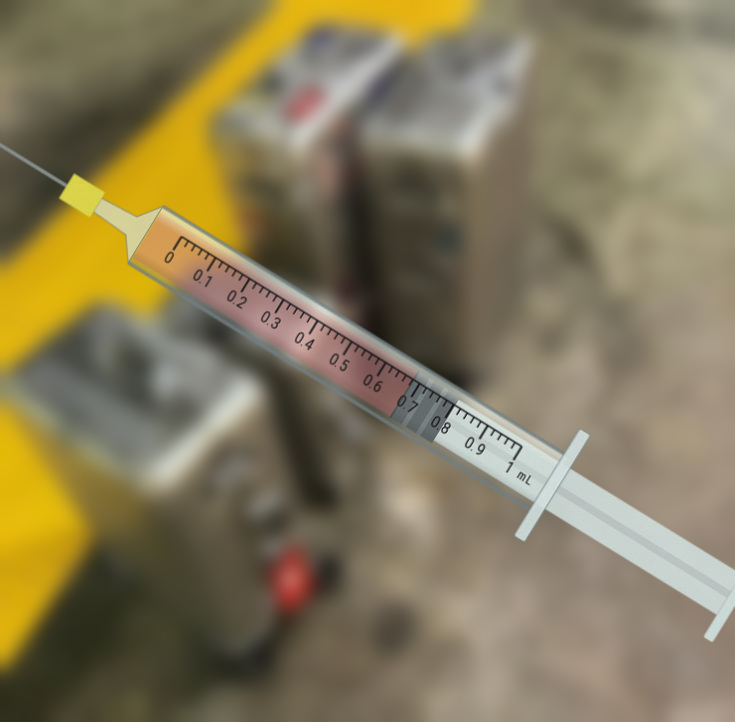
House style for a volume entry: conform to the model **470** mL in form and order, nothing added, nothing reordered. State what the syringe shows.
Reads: **0.68** mL
